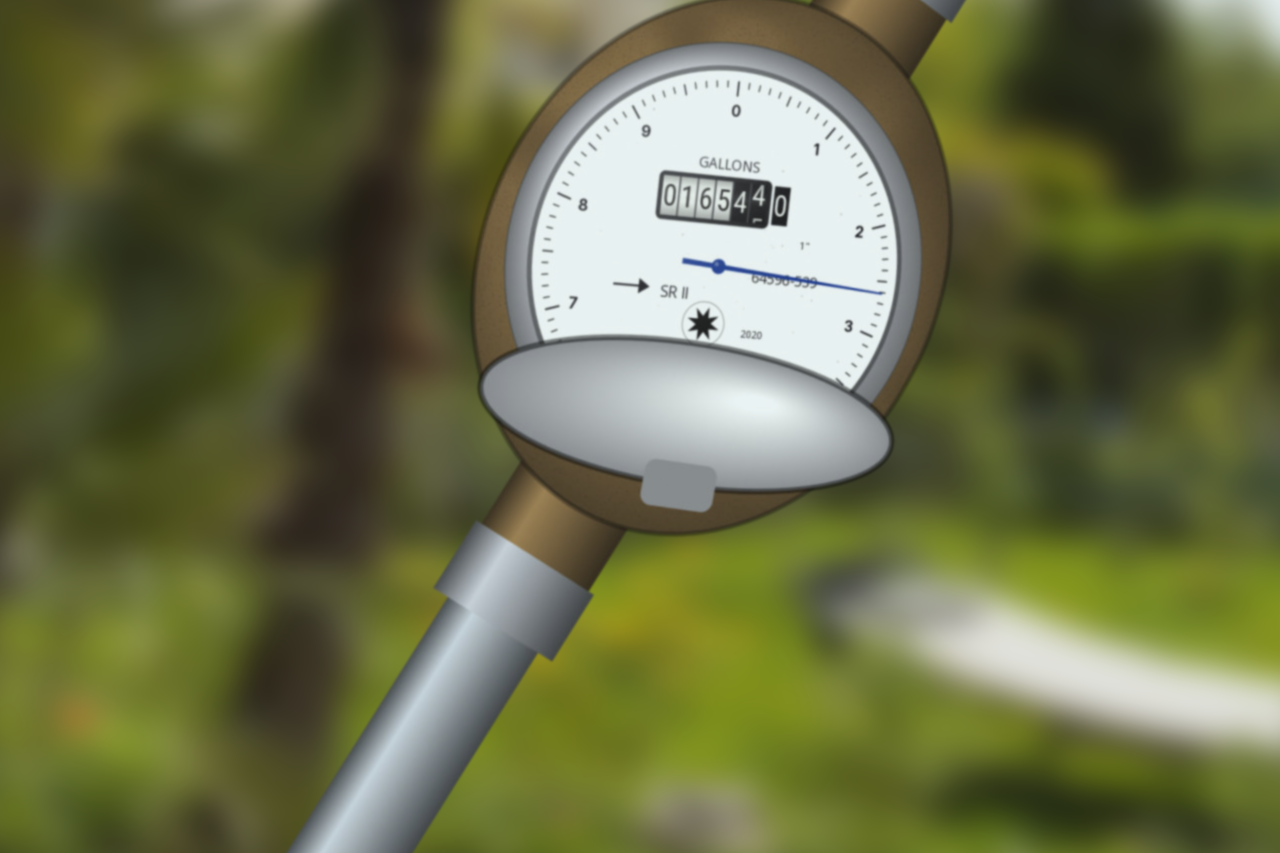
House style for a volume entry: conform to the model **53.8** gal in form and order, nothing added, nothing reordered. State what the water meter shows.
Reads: **165442.6** gal
